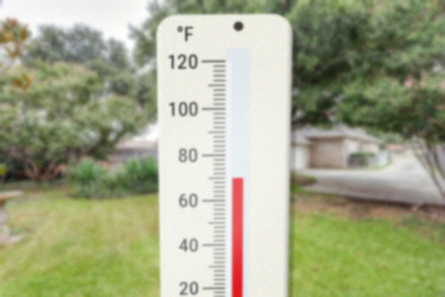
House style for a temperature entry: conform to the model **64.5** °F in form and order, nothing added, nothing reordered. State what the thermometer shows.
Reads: **70** °F
